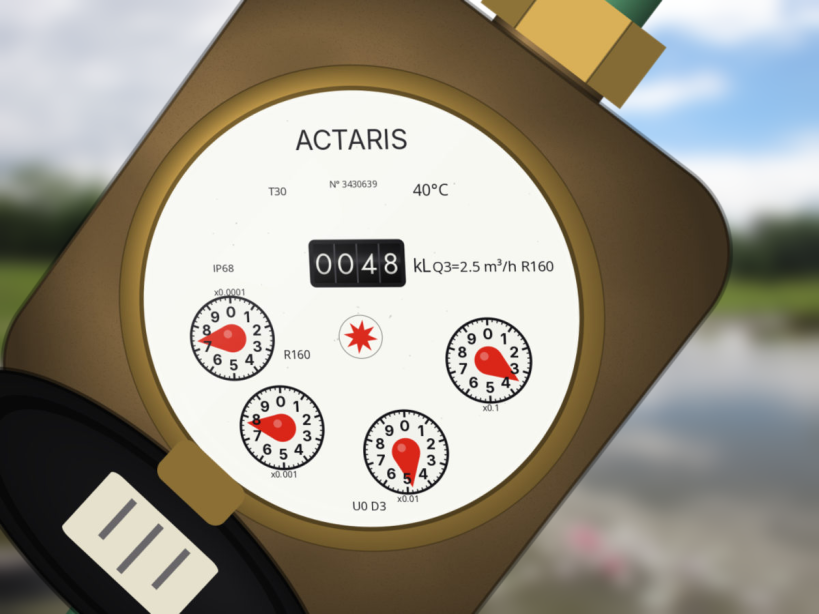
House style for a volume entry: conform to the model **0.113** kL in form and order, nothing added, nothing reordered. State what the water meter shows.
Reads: **48.3477** kL
